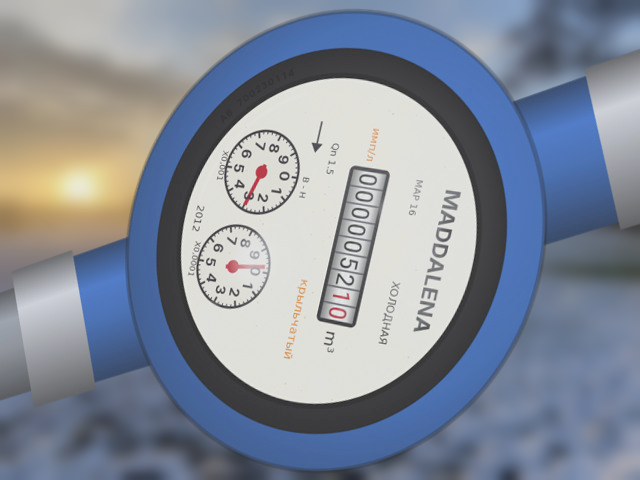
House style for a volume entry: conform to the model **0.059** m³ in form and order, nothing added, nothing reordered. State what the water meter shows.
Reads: **52.1029** m³
